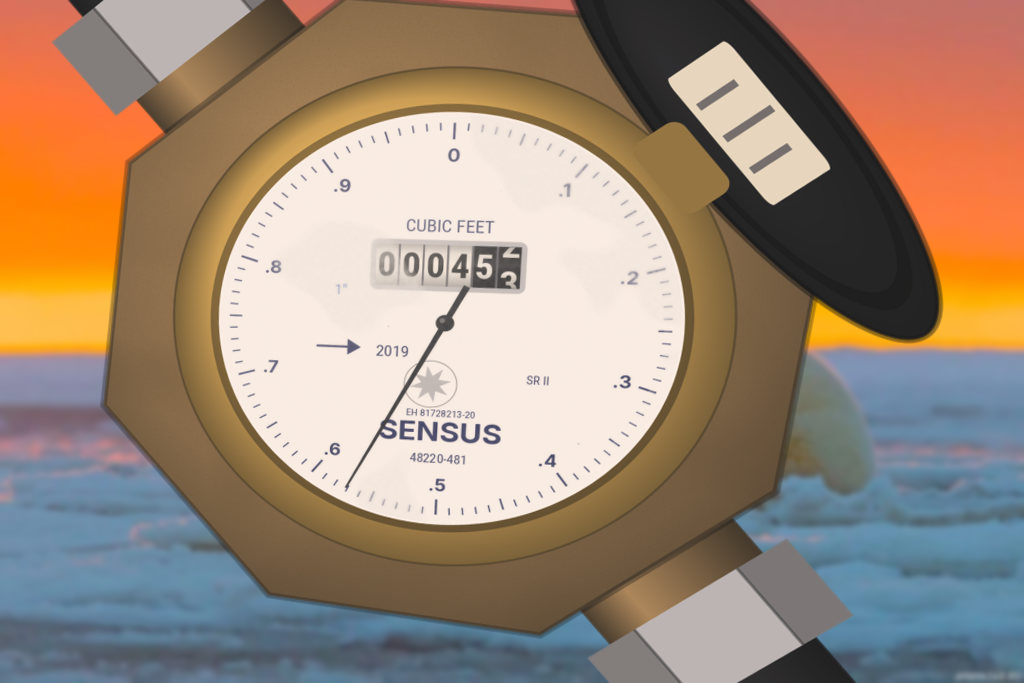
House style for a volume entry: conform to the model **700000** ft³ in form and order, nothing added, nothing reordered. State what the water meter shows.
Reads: **452.57** ft³
